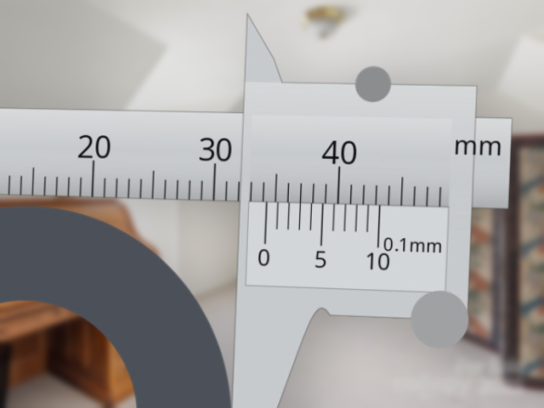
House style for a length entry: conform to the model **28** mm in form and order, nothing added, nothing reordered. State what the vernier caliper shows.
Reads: **34.3** mm
